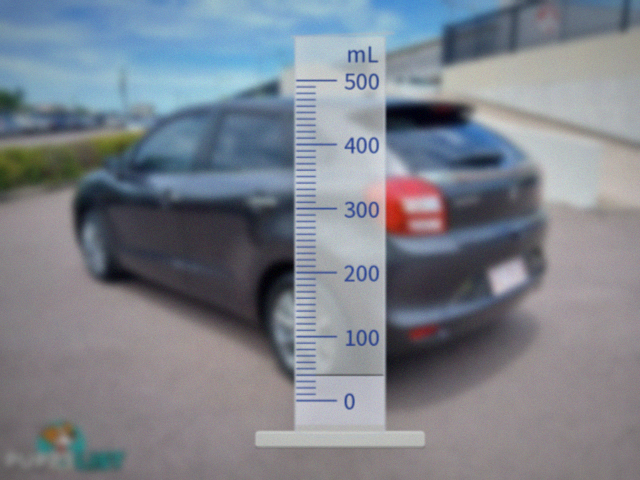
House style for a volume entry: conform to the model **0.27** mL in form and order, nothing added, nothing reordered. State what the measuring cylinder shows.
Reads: **40** mL
